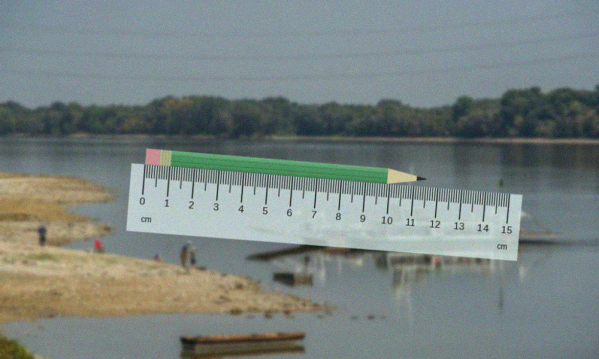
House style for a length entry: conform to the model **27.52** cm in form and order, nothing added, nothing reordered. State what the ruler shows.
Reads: **11.5** cm
